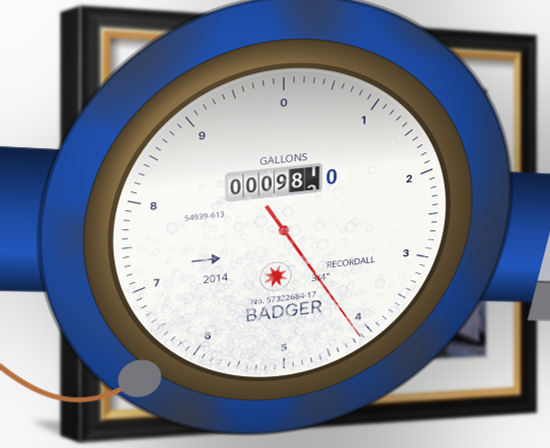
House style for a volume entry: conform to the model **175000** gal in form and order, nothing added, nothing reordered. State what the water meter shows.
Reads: **9814.1** gal
